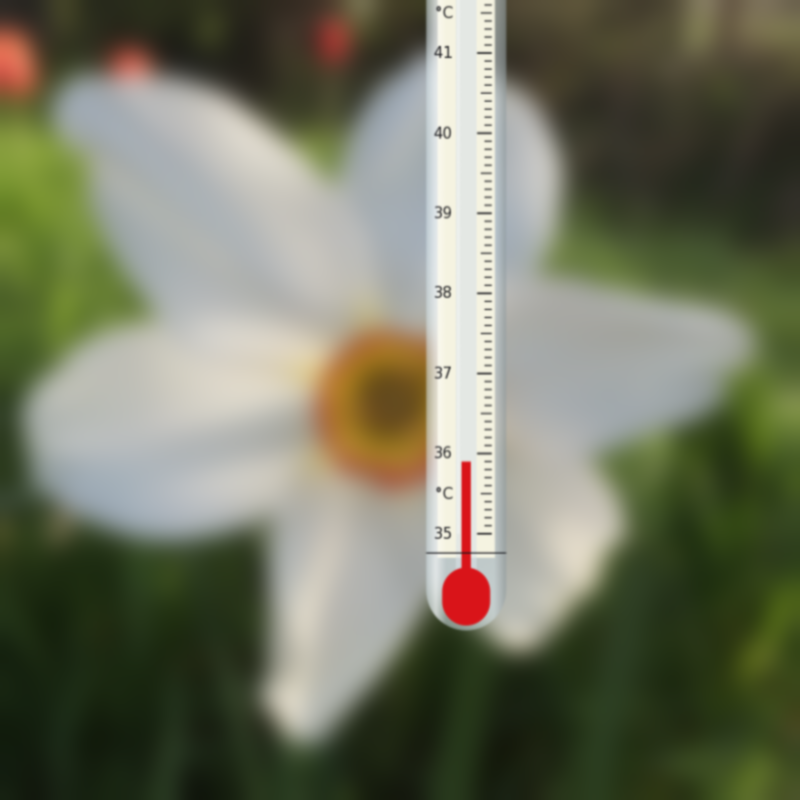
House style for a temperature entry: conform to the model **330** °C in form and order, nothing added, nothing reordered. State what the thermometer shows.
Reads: **35.9** °C
